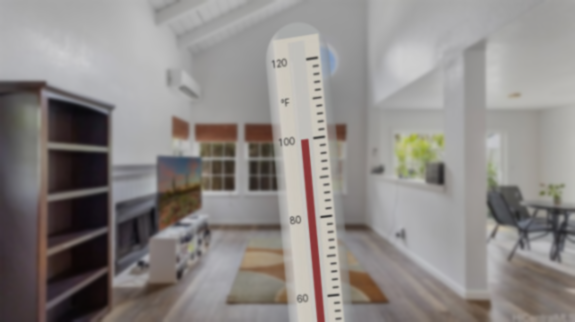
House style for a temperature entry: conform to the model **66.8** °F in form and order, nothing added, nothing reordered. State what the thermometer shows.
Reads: **100** °F
